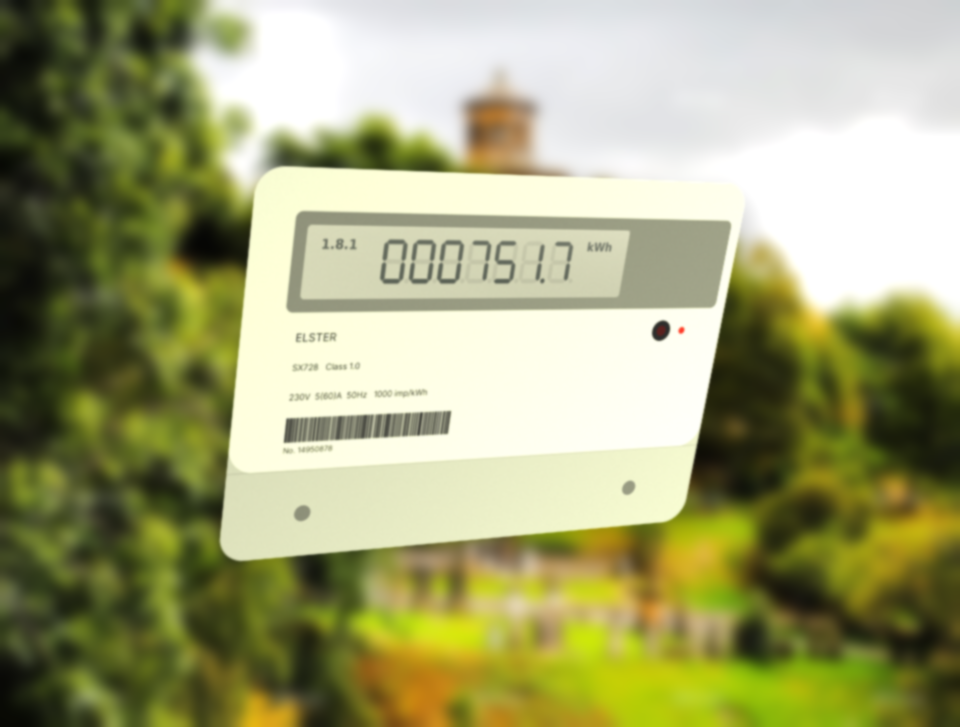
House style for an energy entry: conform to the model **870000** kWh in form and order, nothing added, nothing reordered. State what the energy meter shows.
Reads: **751.7** kWh
